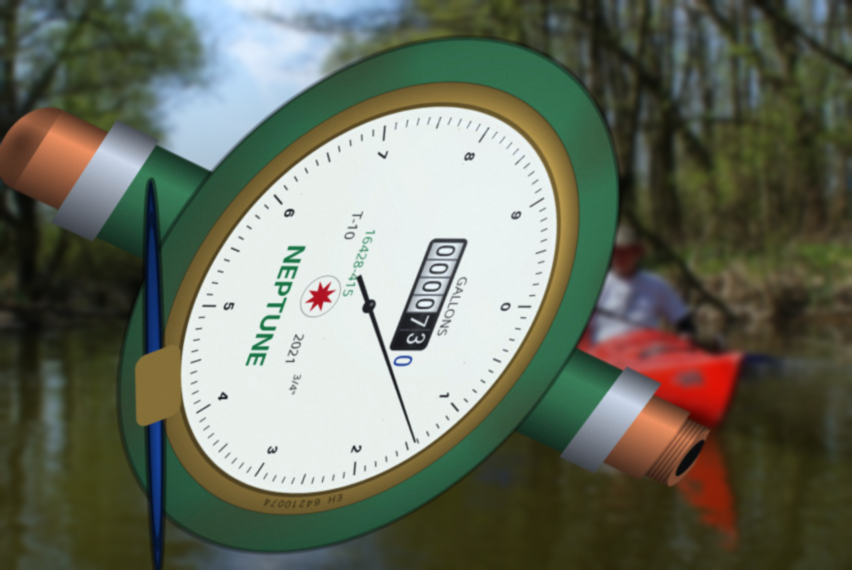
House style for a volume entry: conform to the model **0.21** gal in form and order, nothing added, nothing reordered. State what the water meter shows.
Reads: **731.4** gal
